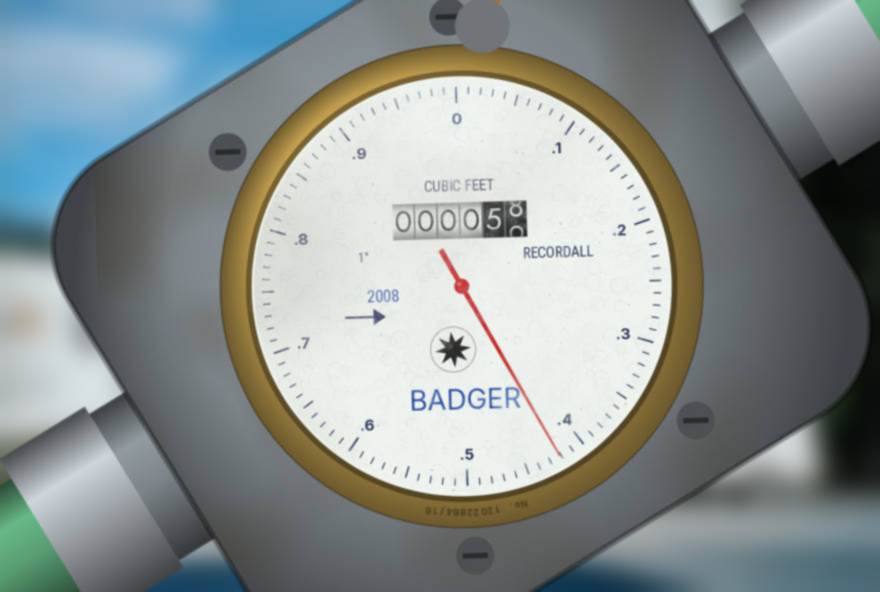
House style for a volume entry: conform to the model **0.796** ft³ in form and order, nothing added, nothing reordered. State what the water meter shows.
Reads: **58.42** ft³
